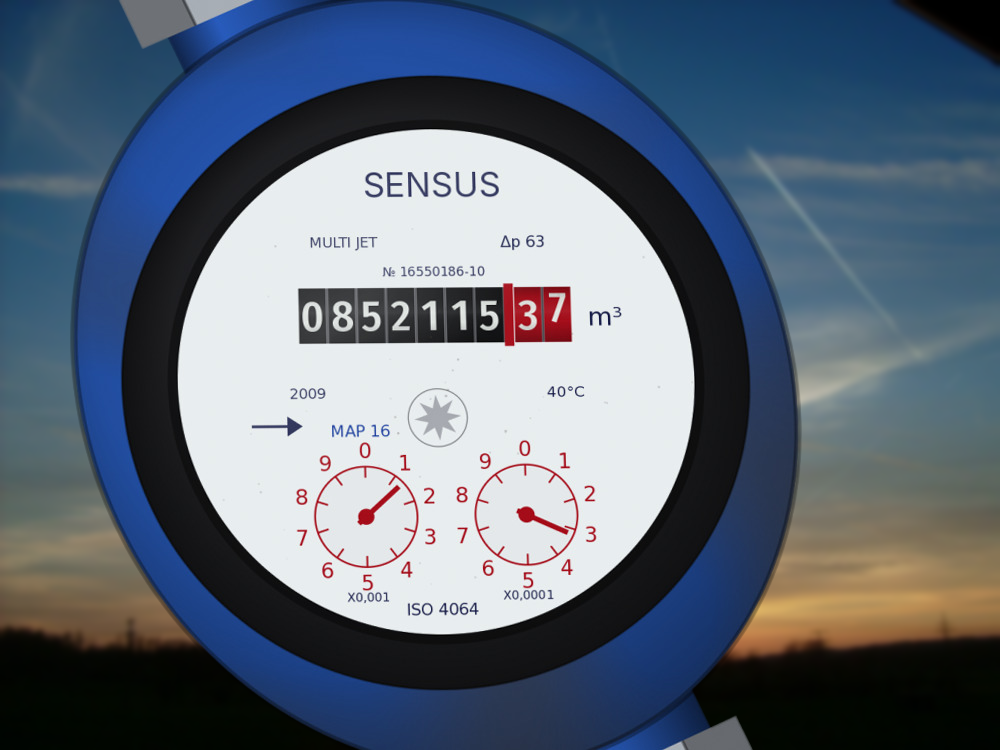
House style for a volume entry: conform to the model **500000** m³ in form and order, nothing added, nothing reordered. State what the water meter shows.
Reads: **852115.3713** m³
